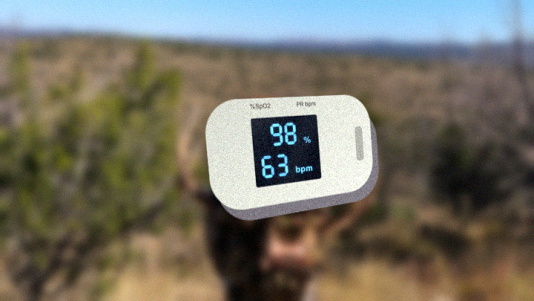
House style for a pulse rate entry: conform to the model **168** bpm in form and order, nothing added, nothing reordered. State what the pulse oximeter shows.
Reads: **63** bpm
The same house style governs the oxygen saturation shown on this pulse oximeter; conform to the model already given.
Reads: **98** %
